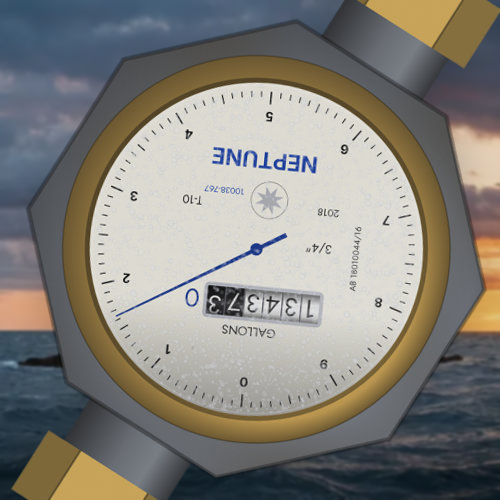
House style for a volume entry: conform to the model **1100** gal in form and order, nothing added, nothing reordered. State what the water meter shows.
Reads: **1343731.6** gal
